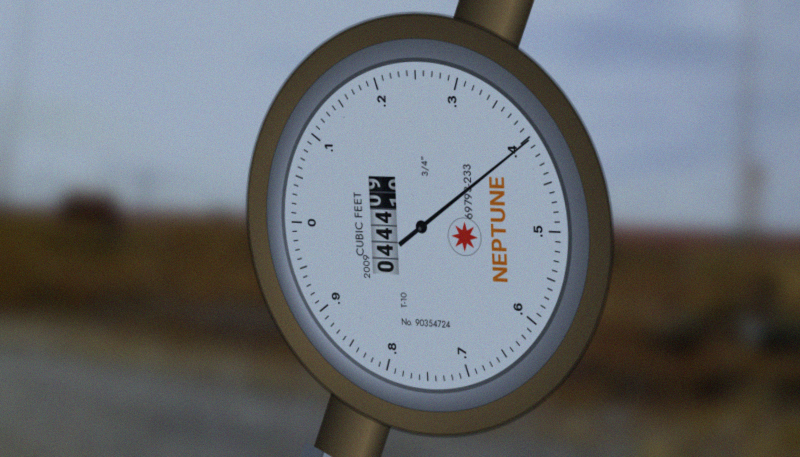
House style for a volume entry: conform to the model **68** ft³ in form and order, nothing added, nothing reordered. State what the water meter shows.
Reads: **44409.40** ft³
